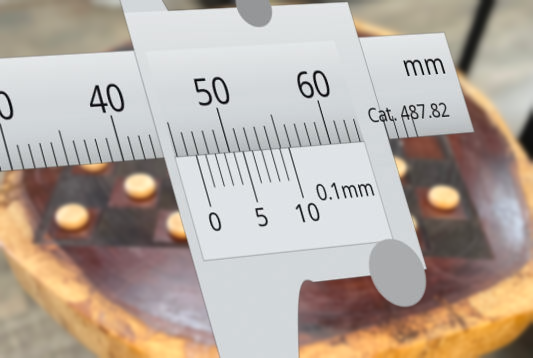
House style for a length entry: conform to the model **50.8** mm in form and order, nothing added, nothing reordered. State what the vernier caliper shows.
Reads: **46.8** mm
